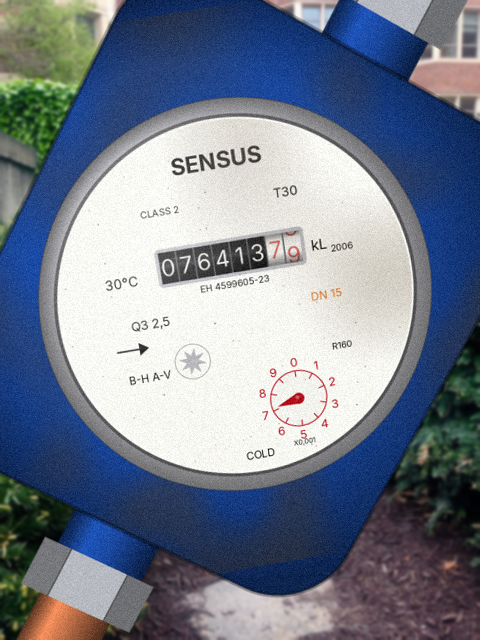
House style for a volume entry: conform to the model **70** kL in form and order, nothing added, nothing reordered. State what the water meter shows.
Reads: **76413.787** kL
